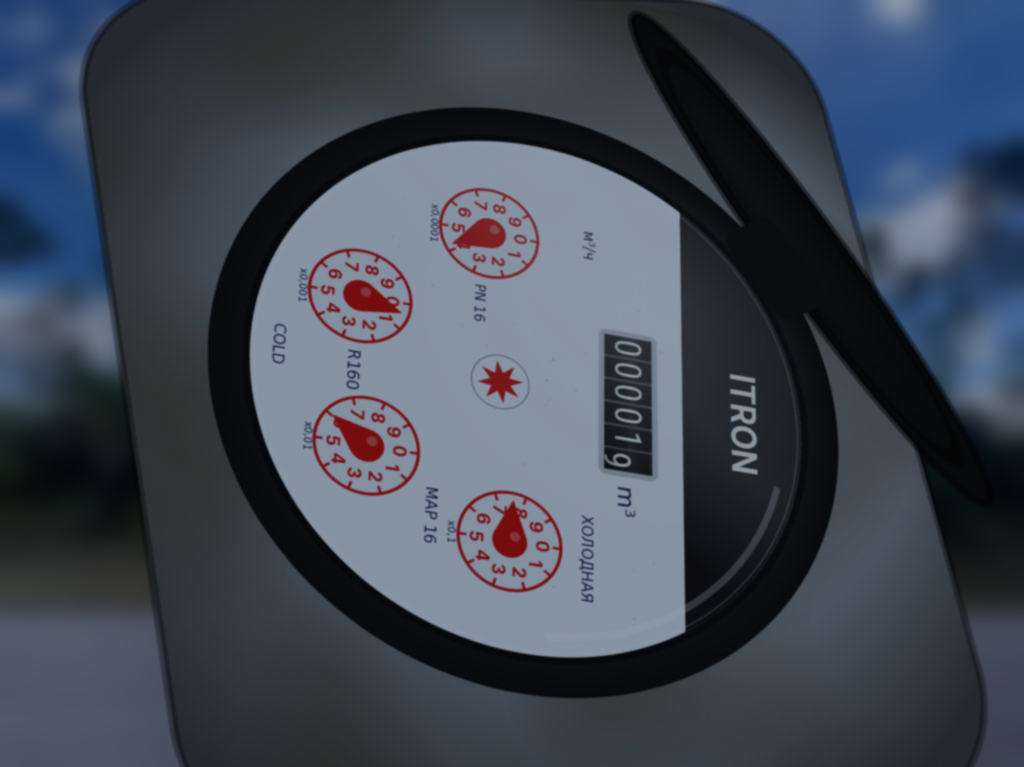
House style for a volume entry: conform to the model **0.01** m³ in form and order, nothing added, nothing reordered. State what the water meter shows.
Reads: **18.7604** m³
